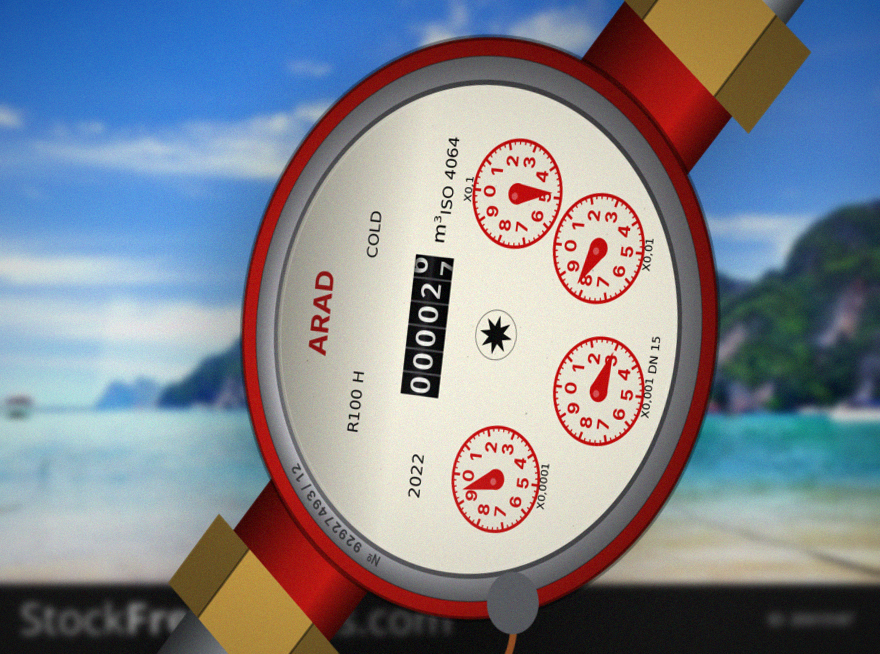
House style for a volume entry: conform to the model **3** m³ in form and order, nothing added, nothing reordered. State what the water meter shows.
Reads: **26.4829** m³
